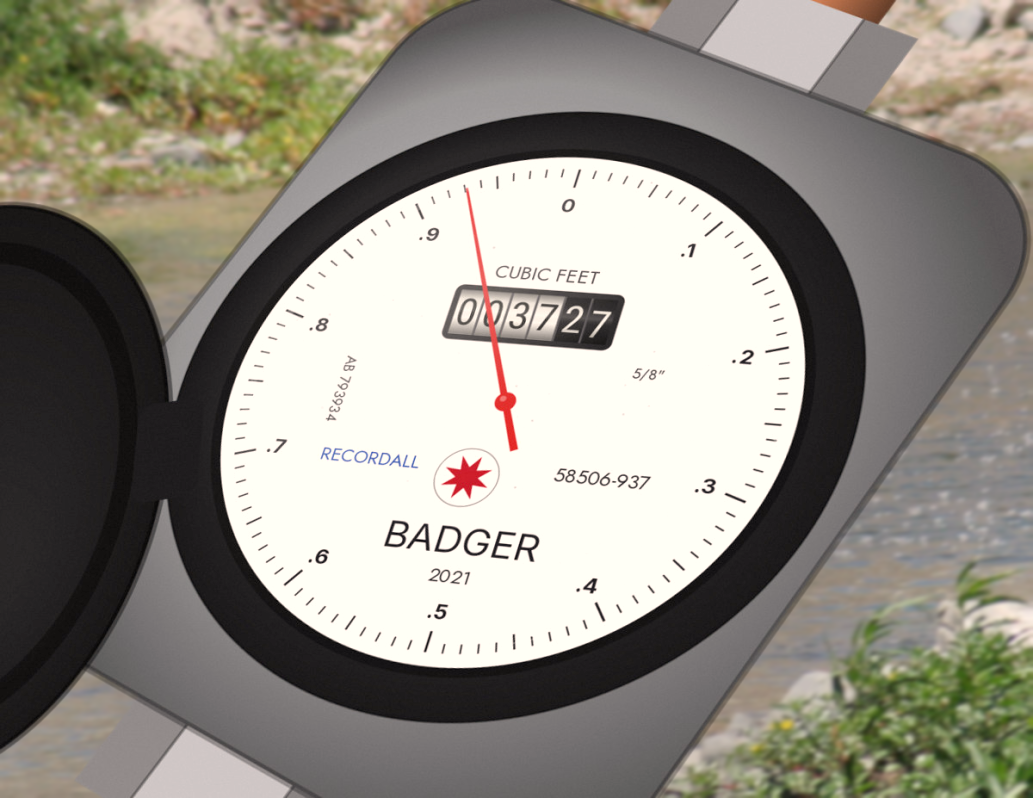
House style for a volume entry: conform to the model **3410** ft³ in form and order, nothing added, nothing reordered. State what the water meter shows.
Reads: **3726.93** ft³
